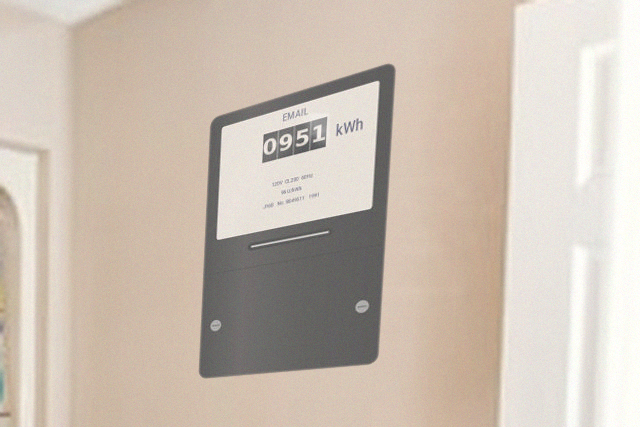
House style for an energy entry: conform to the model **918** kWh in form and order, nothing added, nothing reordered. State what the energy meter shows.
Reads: **951** kWh
